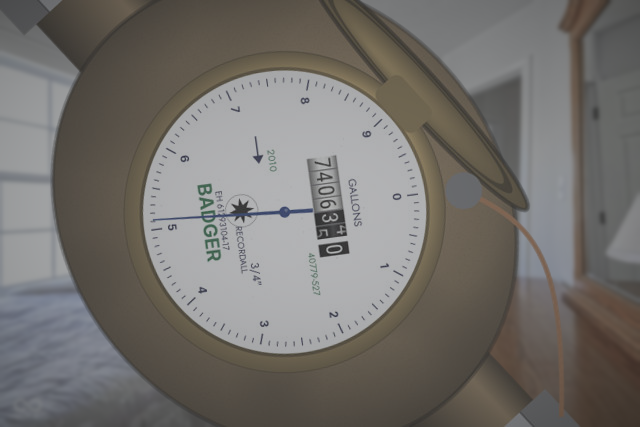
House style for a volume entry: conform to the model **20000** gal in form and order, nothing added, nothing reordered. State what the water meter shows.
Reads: **7406345.1** gal
